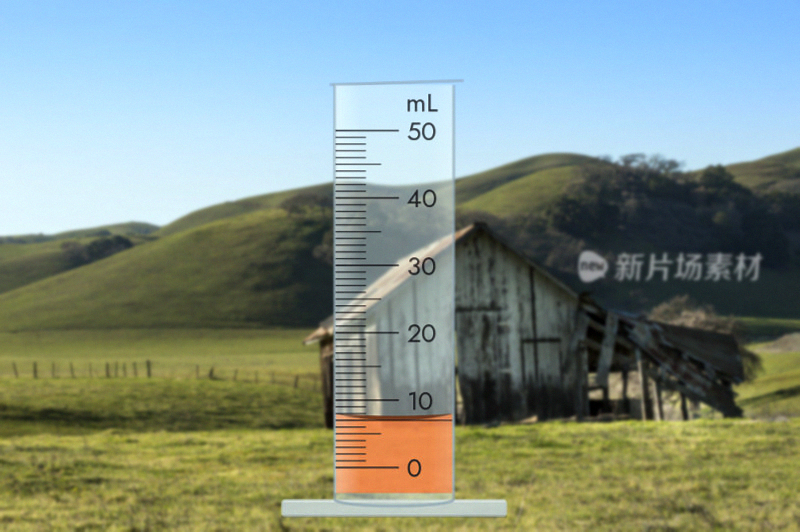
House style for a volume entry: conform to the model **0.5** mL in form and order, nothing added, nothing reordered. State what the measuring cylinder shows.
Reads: **7** mL
